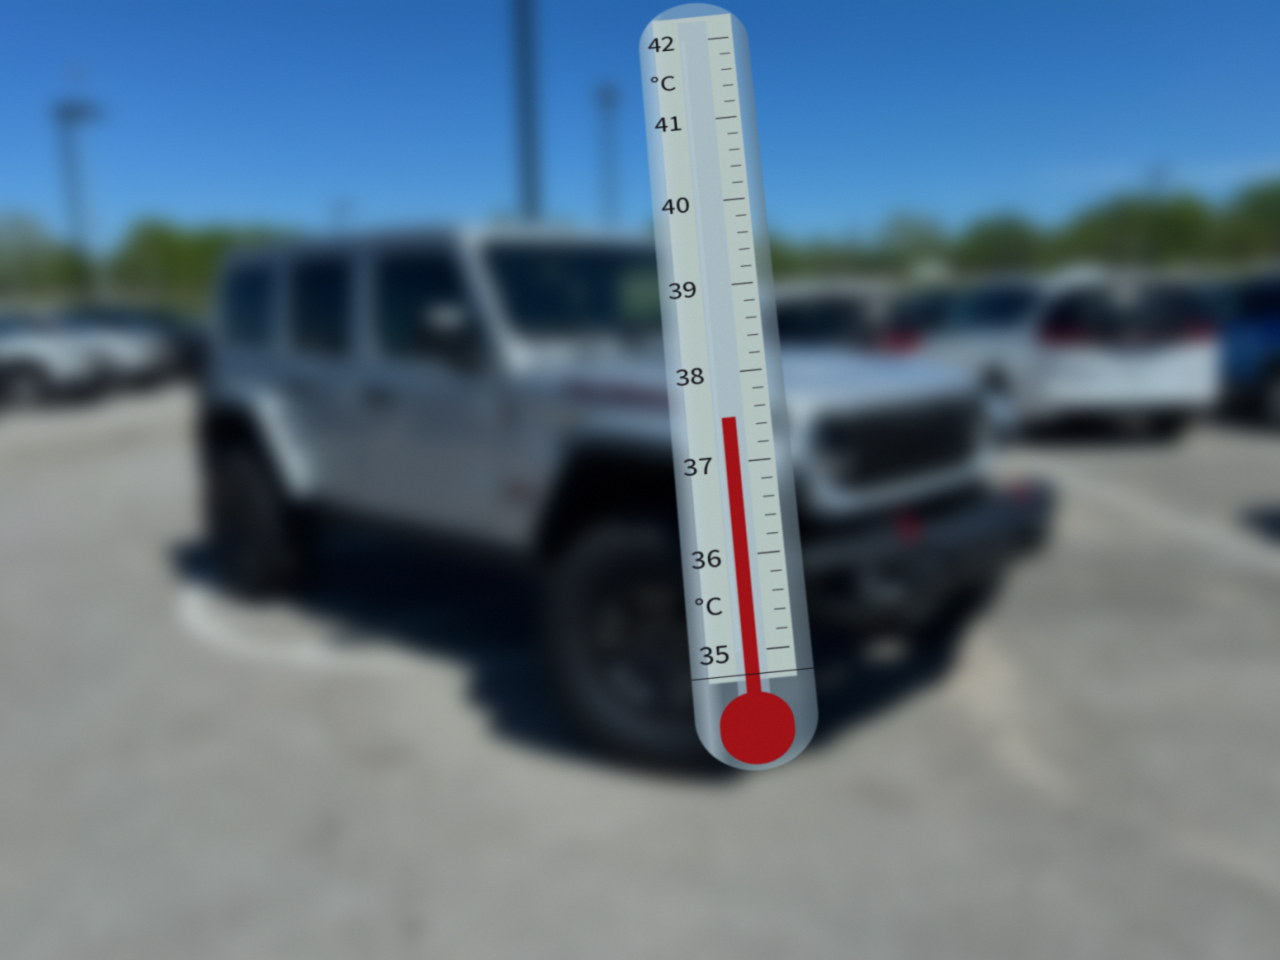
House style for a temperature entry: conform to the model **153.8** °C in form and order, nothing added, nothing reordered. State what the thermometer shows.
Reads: **37.5** °C
